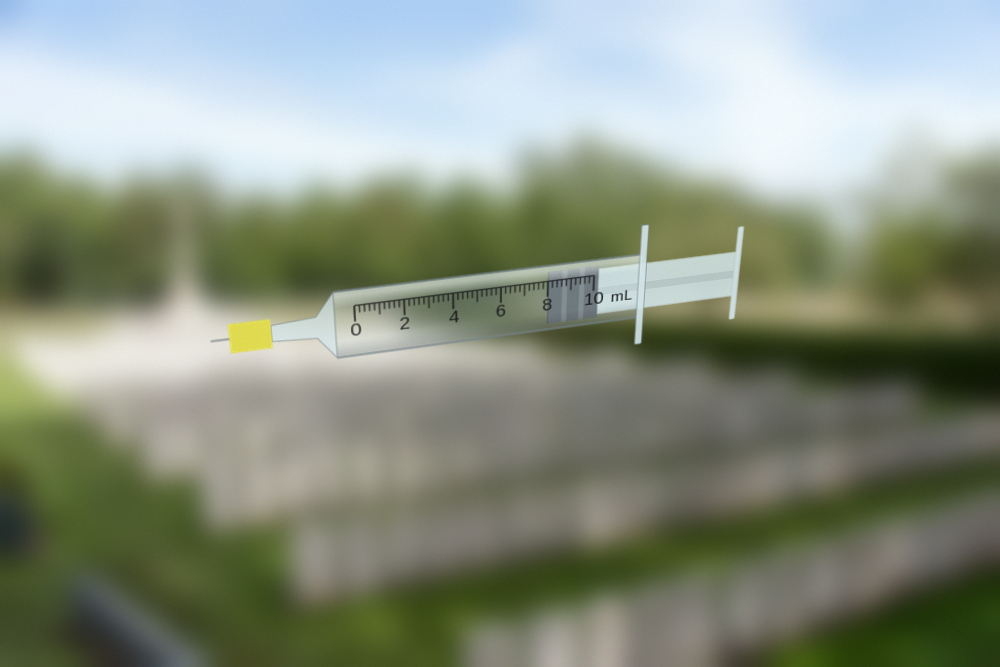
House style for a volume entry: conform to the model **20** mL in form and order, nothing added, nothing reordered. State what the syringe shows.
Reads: **8** mL
